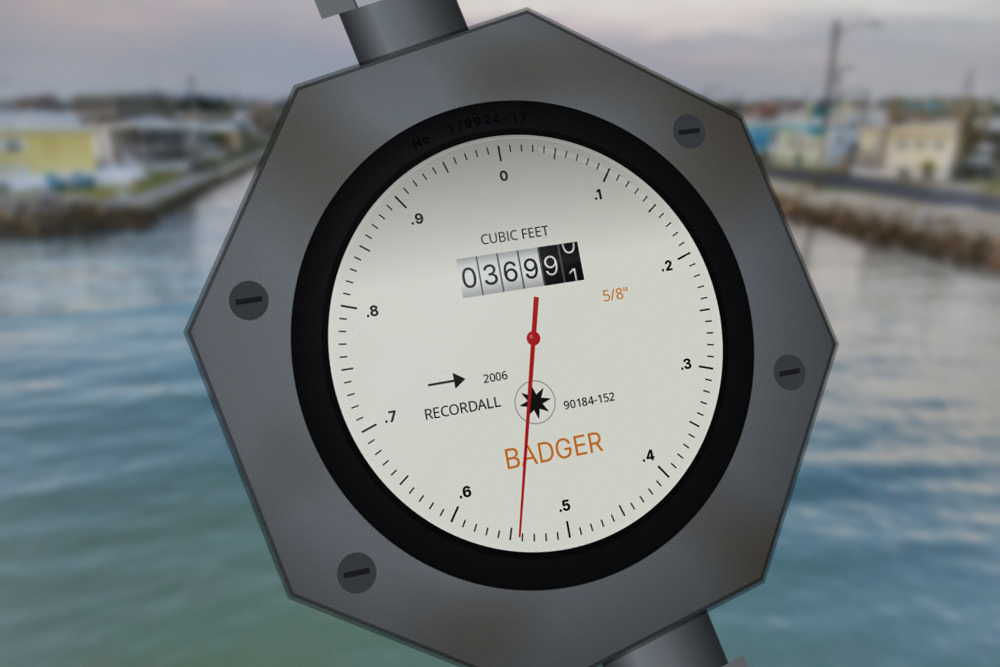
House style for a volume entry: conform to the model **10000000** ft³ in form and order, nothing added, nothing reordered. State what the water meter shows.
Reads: **36990.54** ft³
